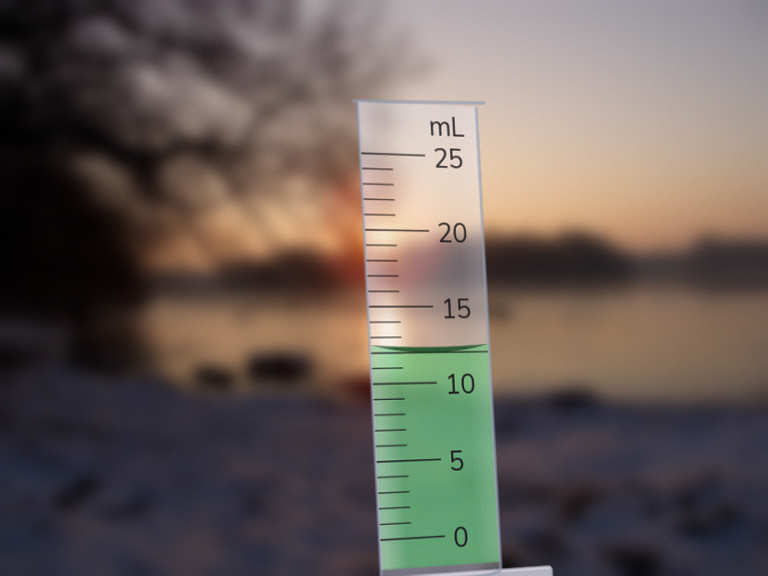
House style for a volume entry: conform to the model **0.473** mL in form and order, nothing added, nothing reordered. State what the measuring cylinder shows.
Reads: **12** mL
